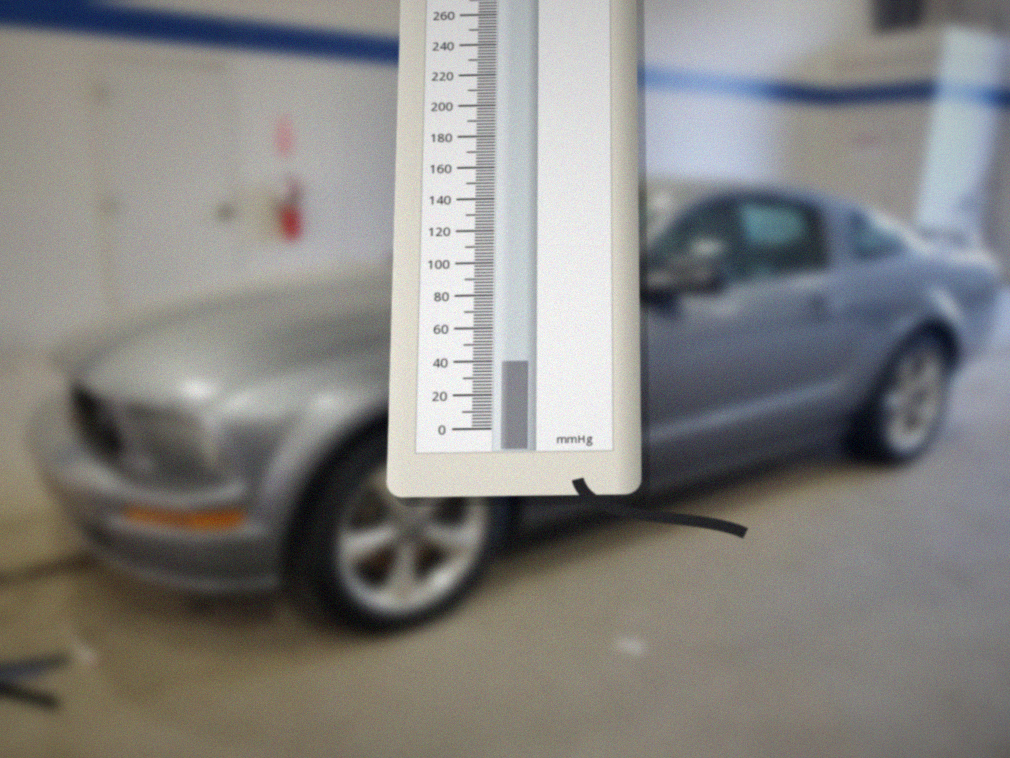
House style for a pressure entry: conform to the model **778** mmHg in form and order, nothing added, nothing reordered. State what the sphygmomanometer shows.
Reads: **40** mmHg
